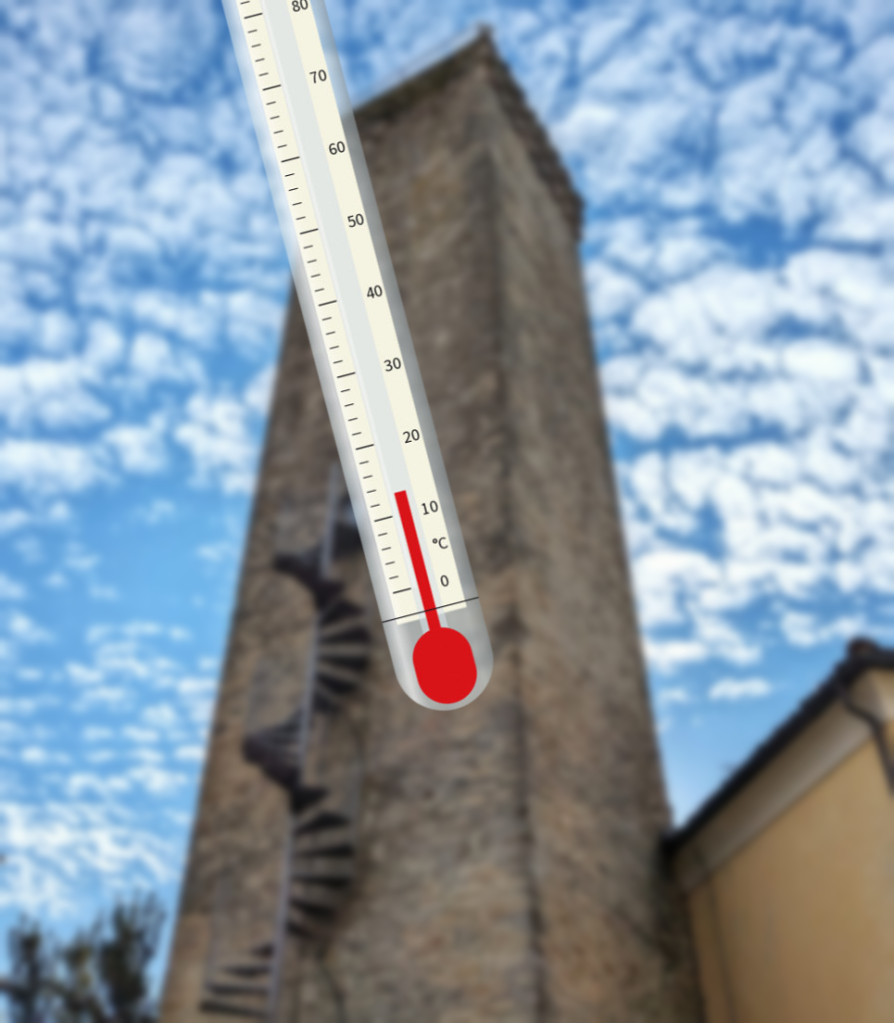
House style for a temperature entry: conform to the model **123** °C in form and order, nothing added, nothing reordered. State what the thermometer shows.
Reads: **13** °C
